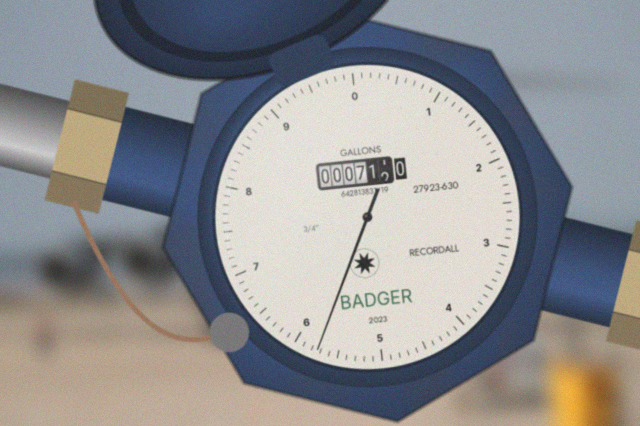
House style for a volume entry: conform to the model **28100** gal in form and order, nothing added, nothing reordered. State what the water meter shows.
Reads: **7115.7** gal
